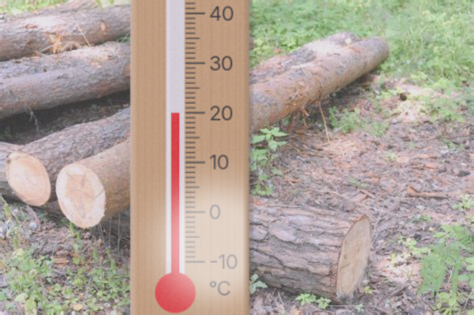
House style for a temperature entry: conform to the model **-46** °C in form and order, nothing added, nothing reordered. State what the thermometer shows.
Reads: **20** °C
